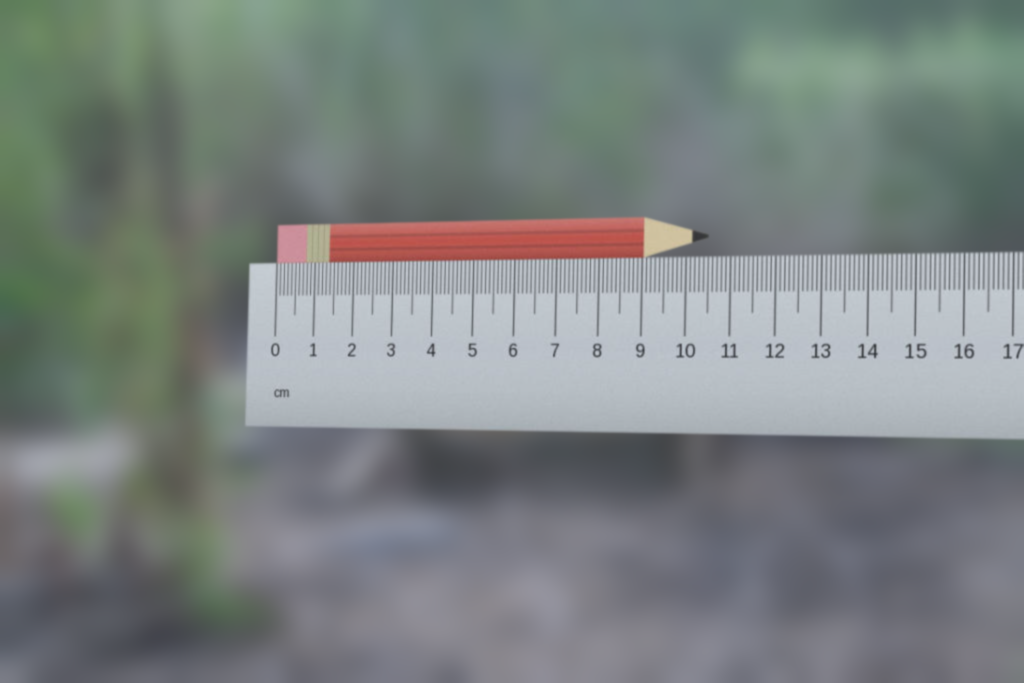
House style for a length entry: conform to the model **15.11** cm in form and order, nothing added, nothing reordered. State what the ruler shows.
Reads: **10.5** cm
